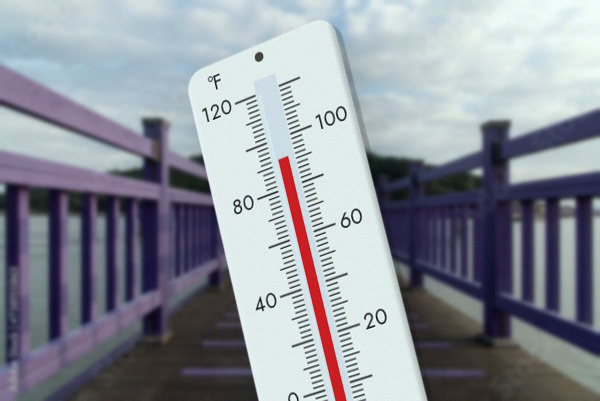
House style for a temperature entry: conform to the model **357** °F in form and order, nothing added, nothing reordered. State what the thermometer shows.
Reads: **92** °F
